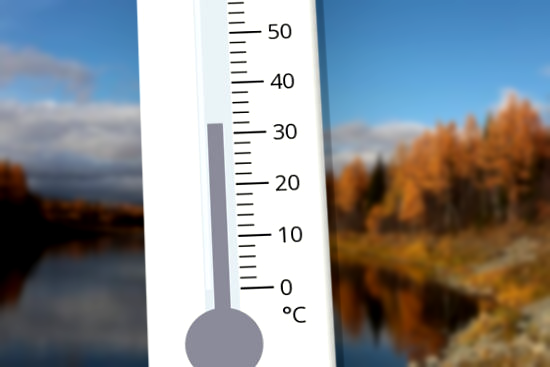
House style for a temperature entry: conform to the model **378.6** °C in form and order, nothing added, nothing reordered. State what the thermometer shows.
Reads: **32** °C
